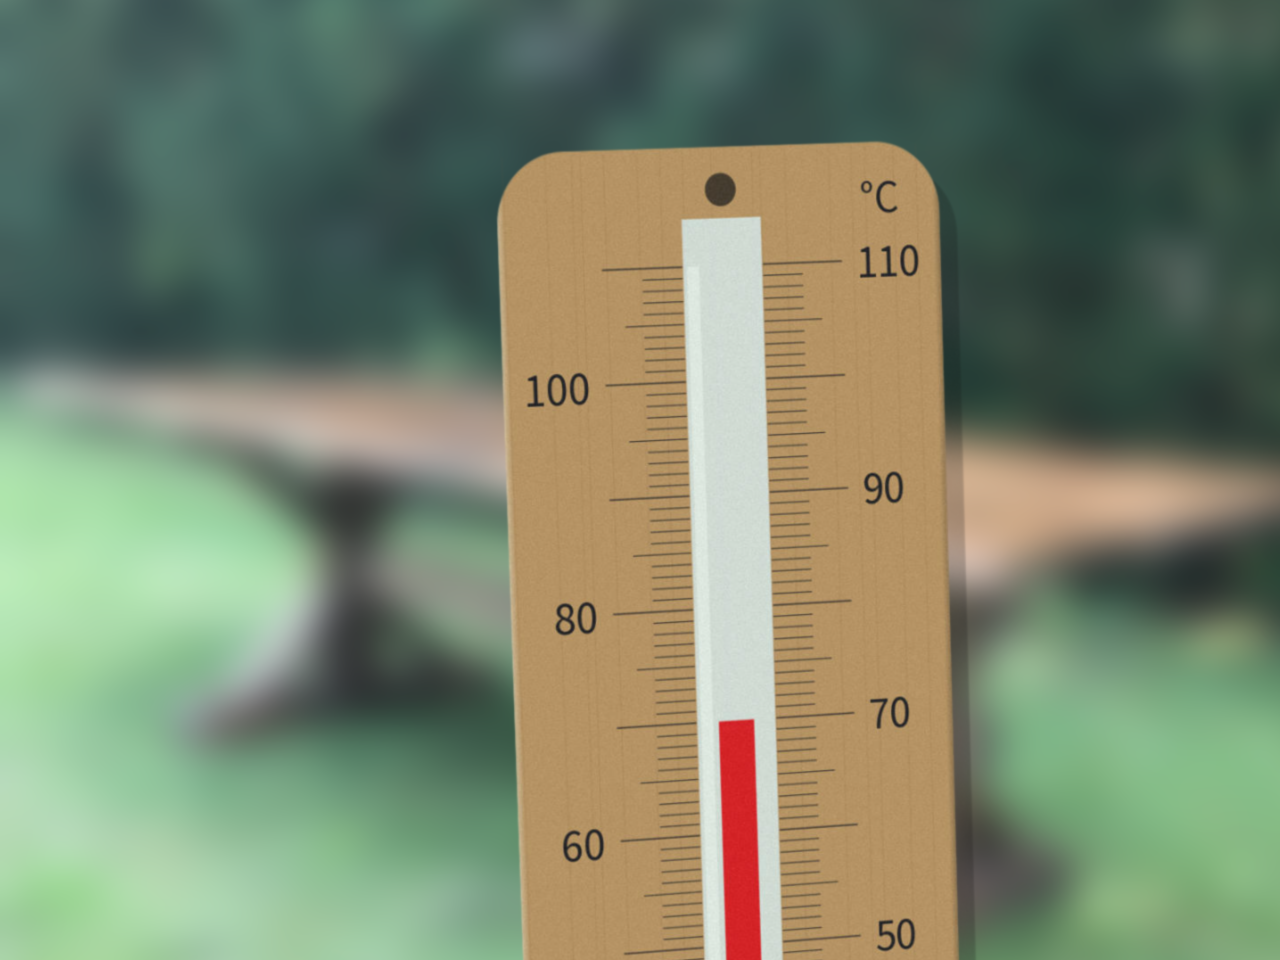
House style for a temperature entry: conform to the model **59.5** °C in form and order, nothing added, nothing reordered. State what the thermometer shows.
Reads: **70** °C
